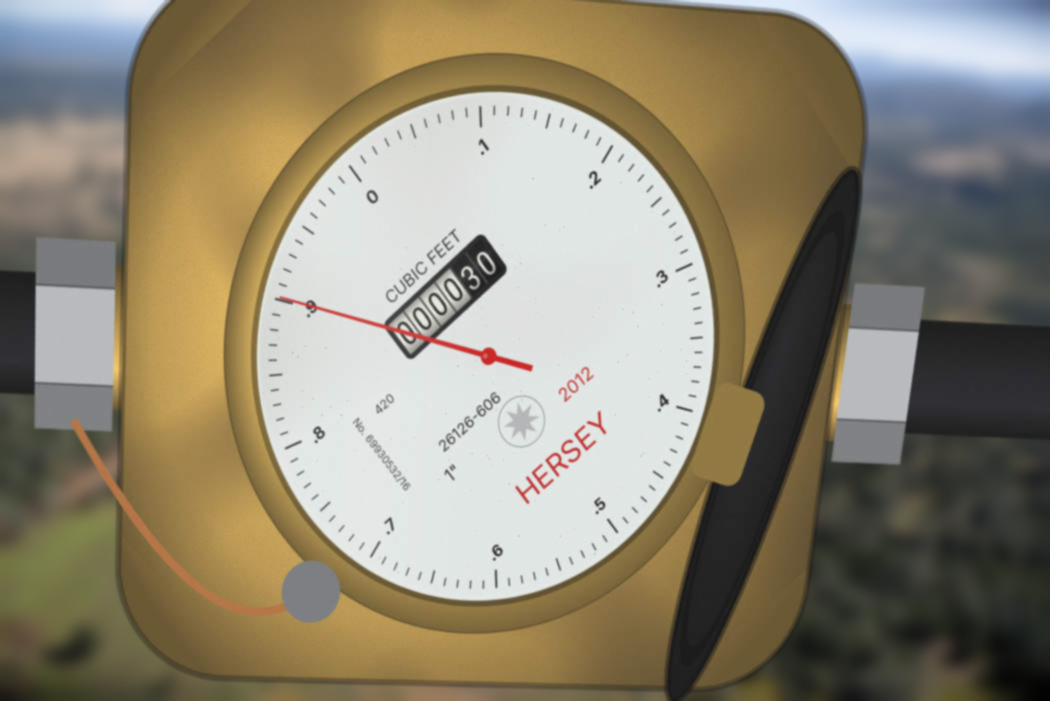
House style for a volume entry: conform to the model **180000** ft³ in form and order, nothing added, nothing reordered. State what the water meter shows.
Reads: **29.90** ft³
